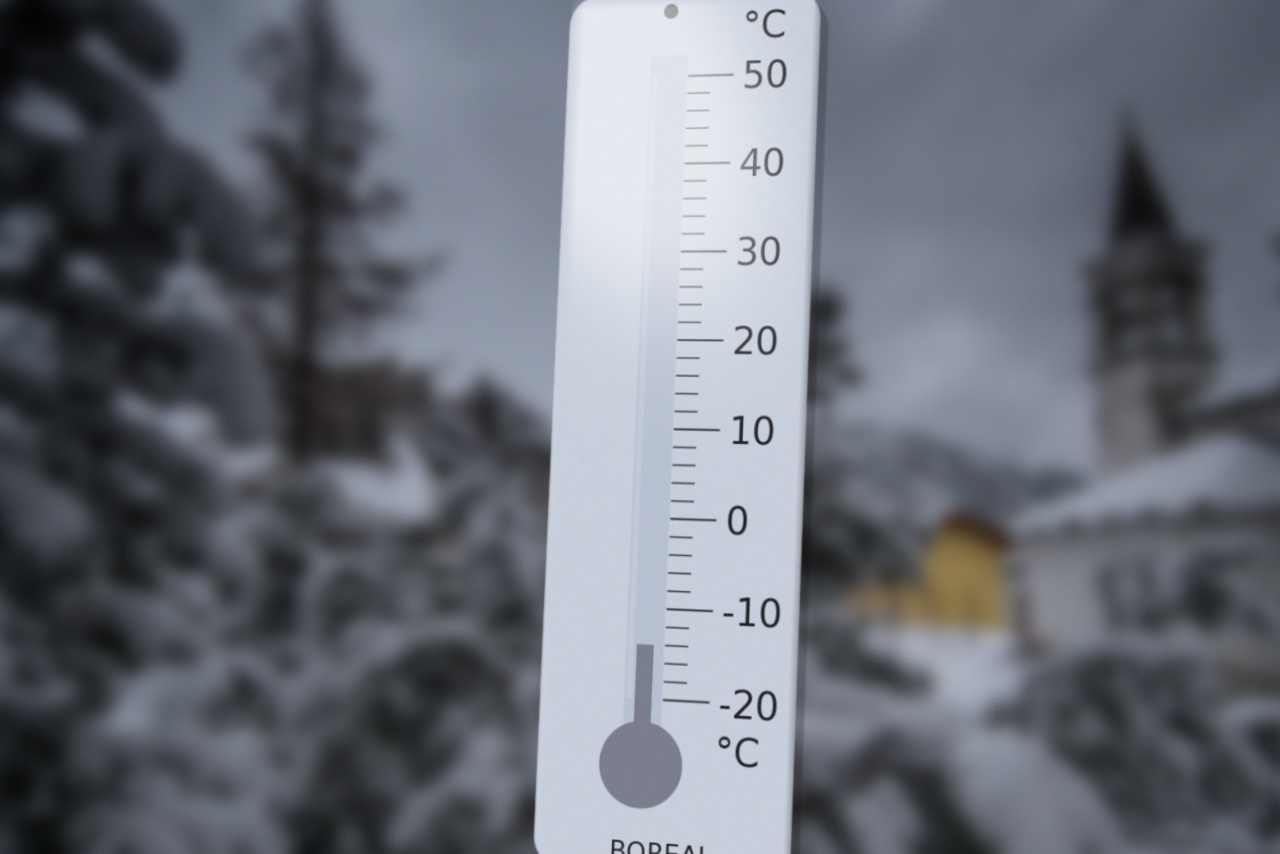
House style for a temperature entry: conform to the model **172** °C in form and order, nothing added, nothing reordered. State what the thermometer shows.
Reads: **-14** °C
